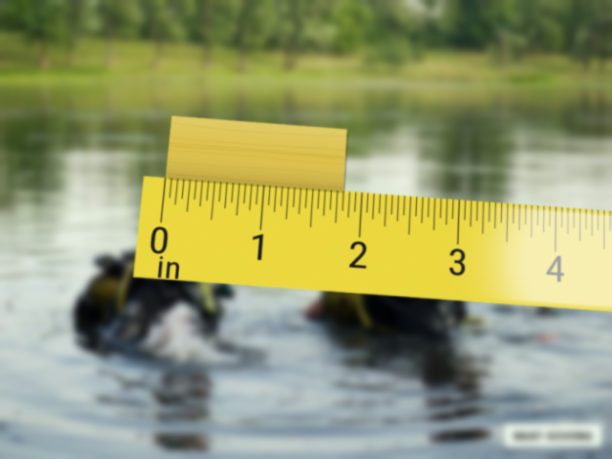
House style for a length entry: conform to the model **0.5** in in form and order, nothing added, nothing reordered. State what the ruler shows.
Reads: **1.8125** in
